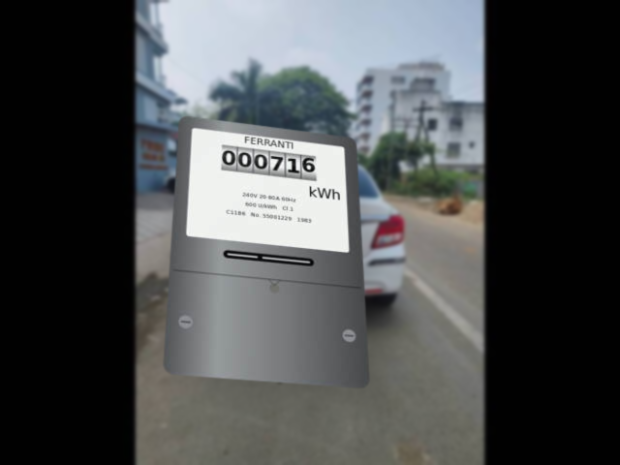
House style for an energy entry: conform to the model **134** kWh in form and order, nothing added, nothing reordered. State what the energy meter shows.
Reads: **716** kWh
